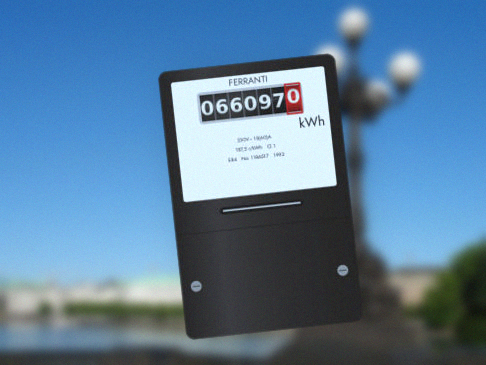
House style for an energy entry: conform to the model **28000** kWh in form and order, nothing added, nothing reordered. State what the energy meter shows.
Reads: **66097.0** kWh
